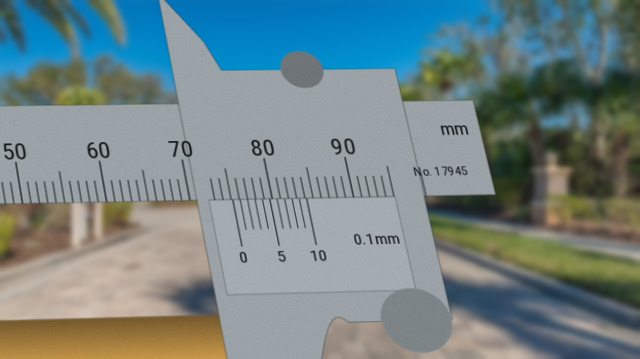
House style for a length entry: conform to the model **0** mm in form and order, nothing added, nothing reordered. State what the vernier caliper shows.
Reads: **75.2** mm
